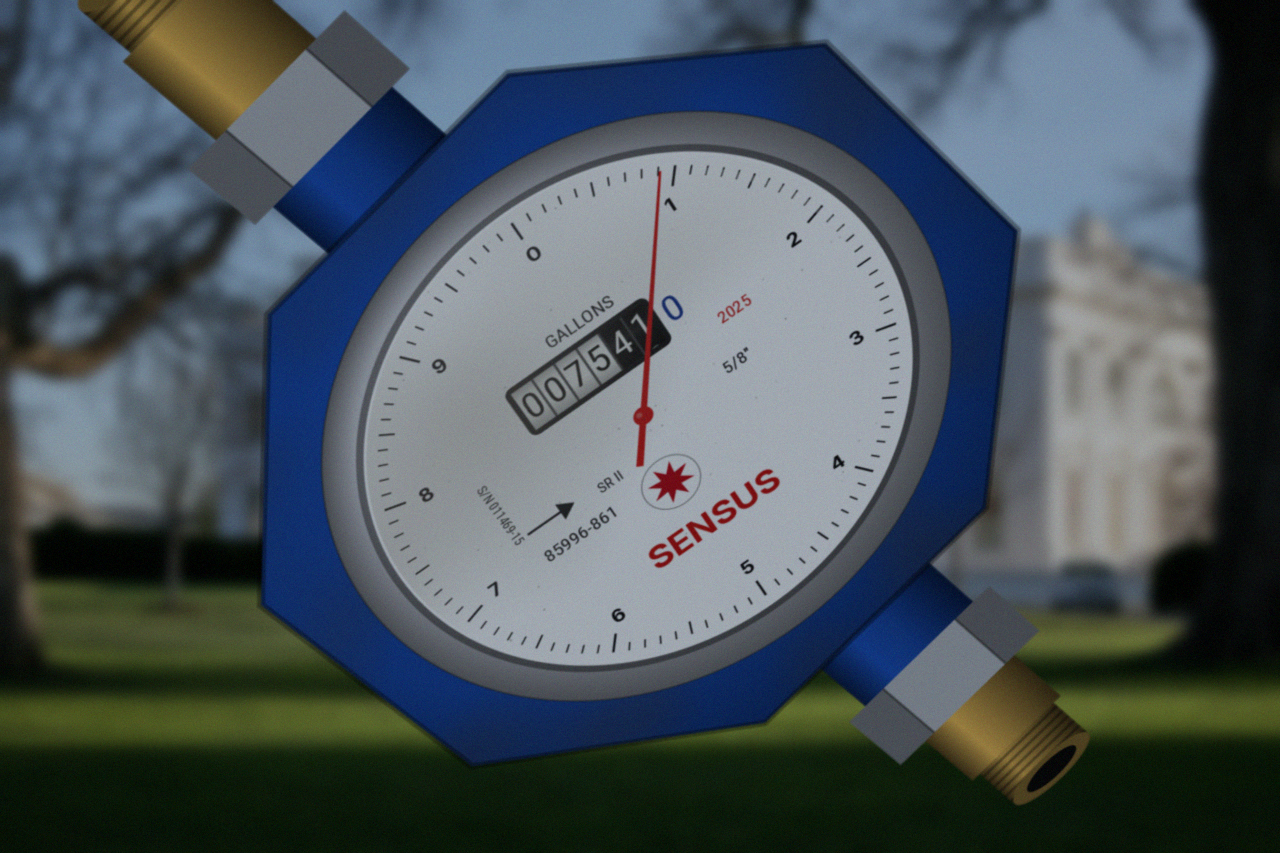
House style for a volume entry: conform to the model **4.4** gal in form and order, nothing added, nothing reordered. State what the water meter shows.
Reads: **75410.9** gal
